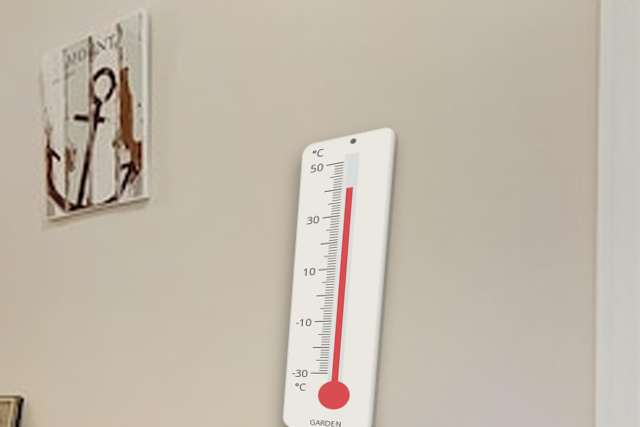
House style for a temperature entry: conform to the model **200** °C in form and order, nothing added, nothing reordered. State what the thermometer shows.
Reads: **40** °C
